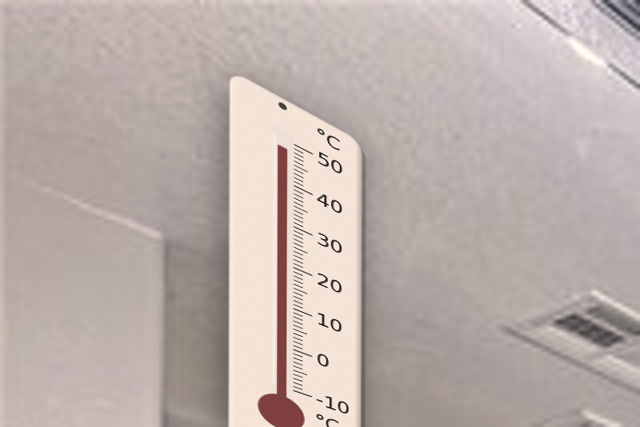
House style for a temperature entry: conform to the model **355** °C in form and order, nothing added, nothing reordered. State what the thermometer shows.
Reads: **48** °C
